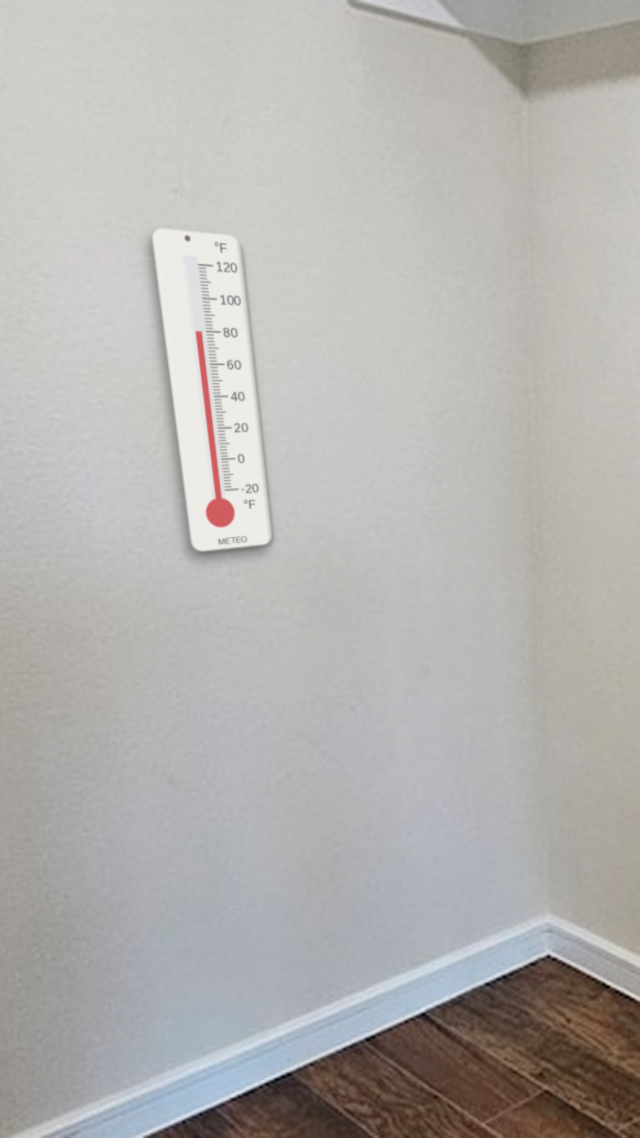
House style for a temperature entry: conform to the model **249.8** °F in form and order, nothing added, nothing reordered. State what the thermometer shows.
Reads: **80** °F
